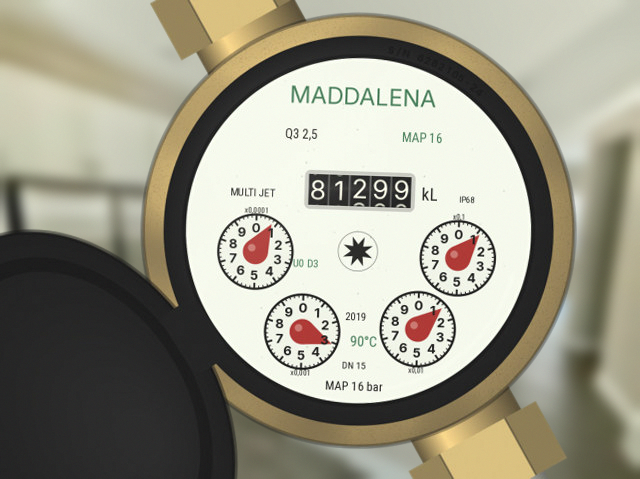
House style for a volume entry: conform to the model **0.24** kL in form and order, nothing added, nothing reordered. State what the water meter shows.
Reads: **81299.1130** kL
